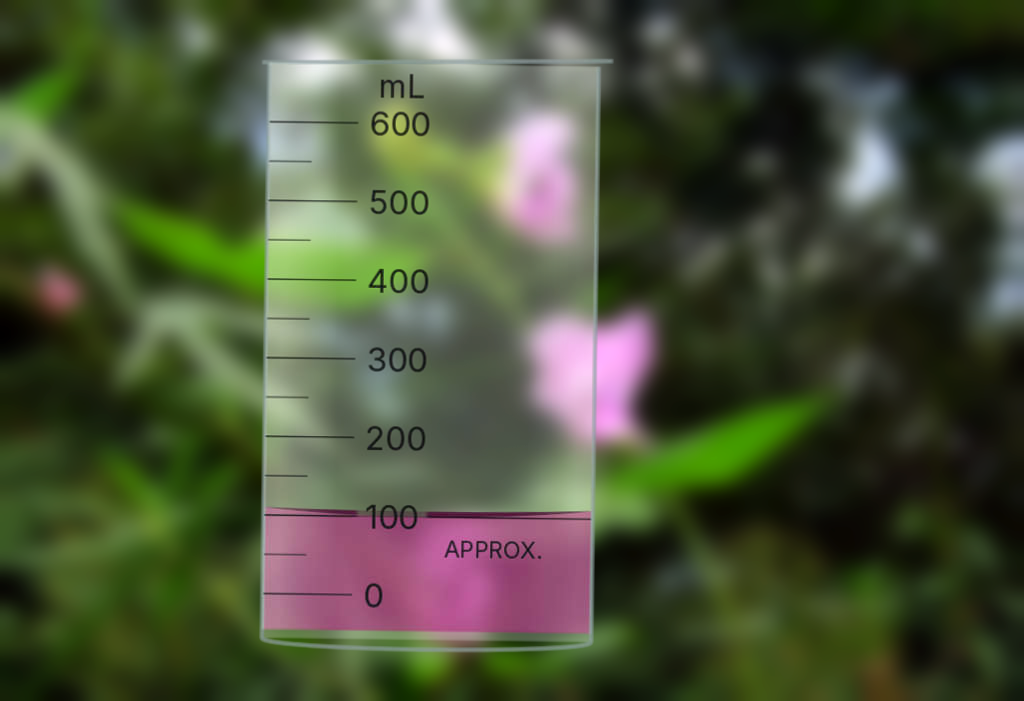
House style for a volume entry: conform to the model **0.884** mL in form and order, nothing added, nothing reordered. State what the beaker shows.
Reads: **100** mL
